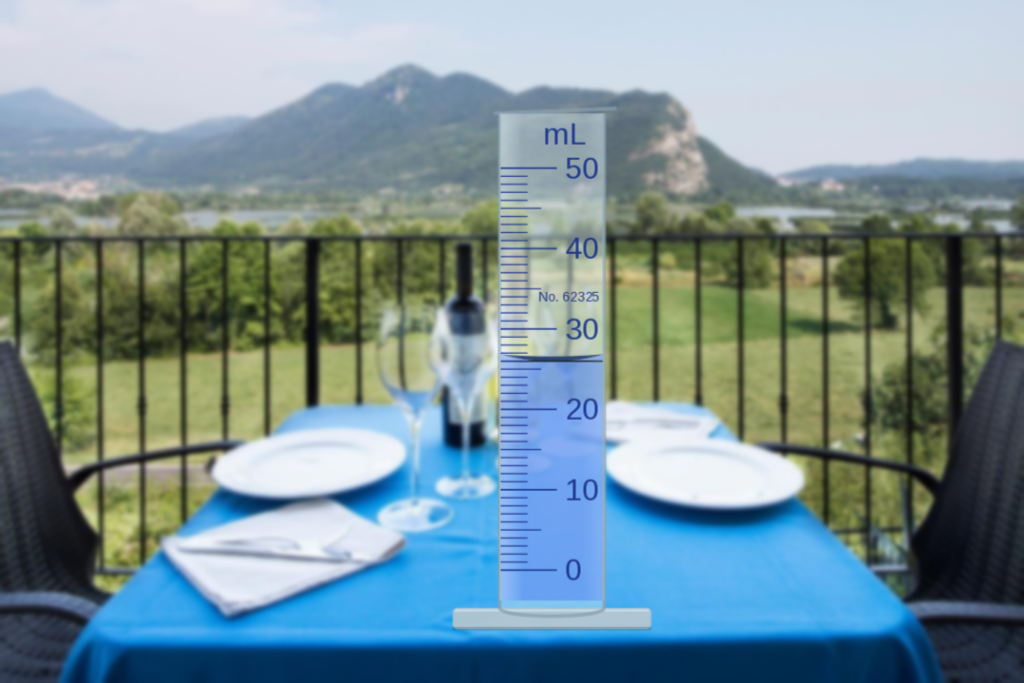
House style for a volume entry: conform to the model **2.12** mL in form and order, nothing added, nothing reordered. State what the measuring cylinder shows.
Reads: **26** mL
